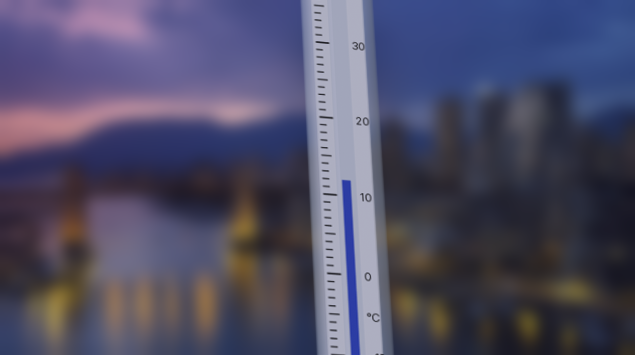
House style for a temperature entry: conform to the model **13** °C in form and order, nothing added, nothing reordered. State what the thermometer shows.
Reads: **12** °C
